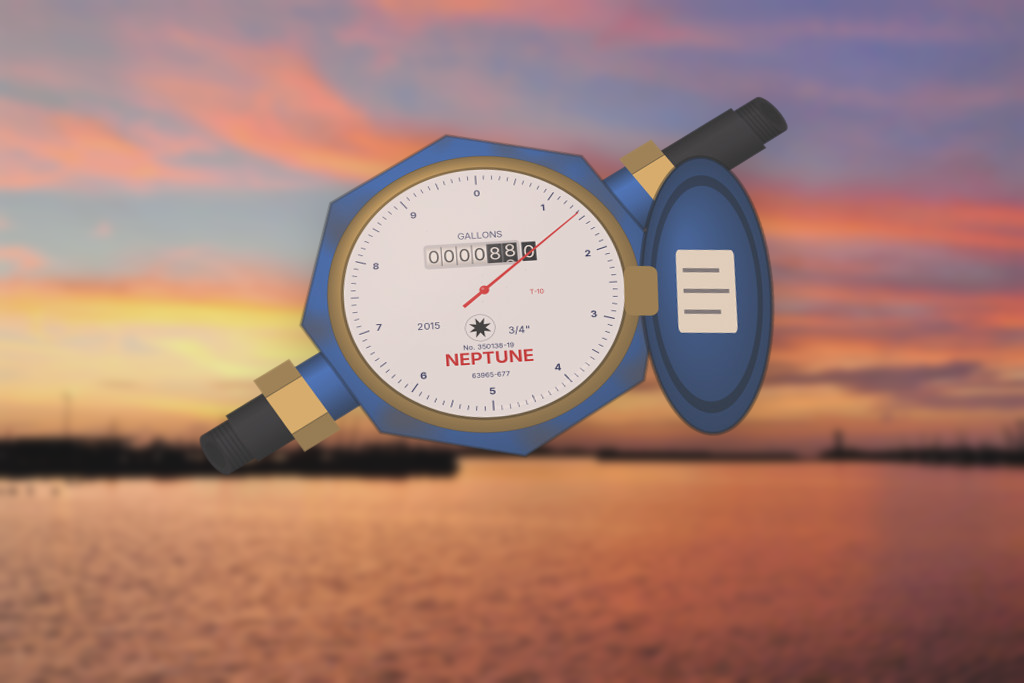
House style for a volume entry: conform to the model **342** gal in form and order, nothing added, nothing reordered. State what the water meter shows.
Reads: **881.4** gal
